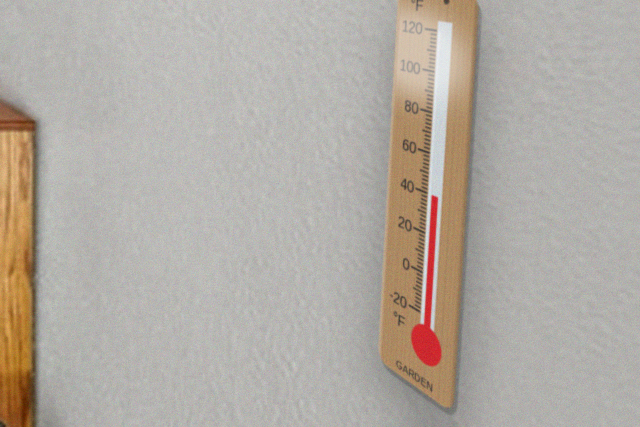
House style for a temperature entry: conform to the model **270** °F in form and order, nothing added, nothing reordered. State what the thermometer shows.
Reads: **40** °F
